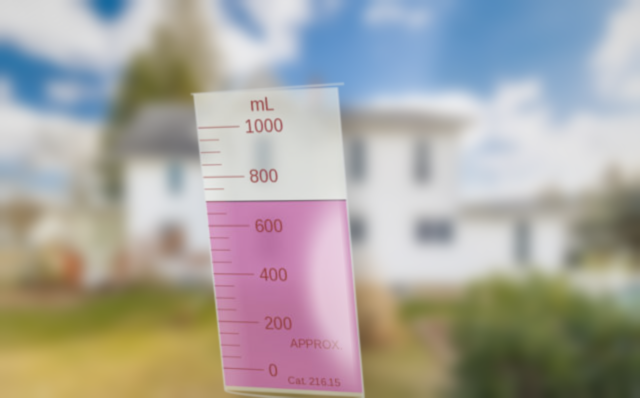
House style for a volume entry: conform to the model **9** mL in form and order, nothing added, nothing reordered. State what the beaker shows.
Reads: **700** mL
